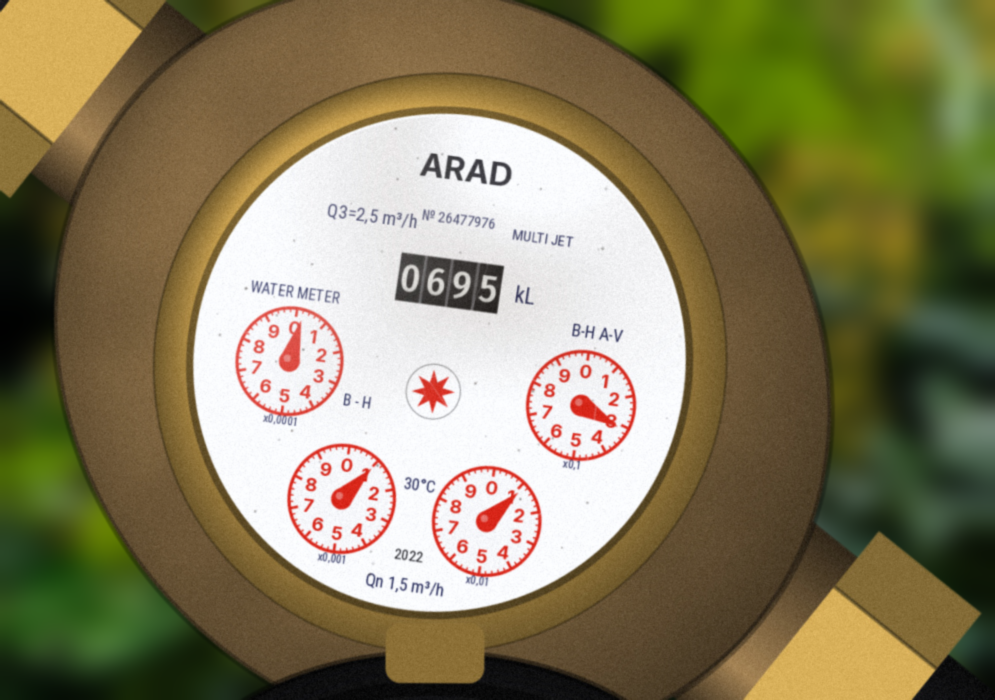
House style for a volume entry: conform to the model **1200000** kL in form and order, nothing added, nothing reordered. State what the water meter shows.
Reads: **695.3110** kL
